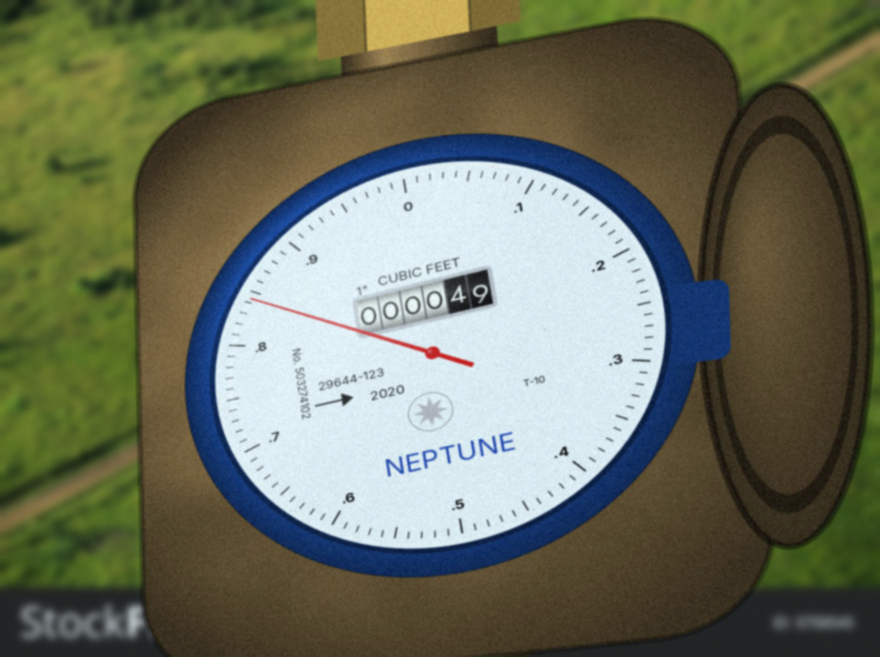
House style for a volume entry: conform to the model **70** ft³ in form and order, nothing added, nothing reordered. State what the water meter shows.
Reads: **48.84** ft³
